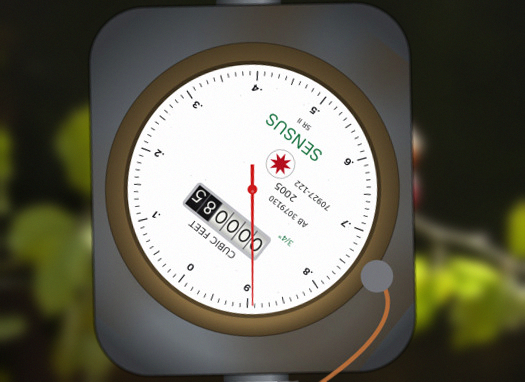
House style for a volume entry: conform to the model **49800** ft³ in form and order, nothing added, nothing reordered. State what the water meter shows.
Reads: **84.89** ft³
